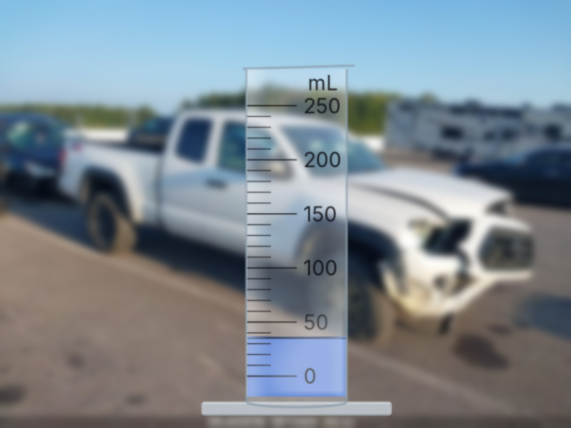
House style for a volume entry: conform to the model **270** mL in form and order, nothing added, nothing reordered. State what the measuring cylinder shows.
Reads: **35** mL
